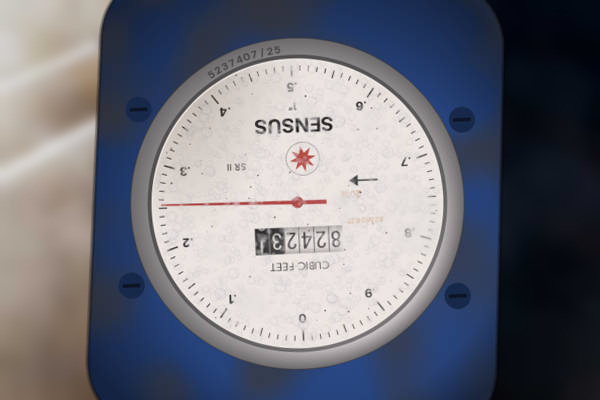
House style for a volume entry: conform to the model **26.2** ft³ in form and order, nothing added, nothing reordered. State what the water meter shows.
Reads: **824231.25** ft³
